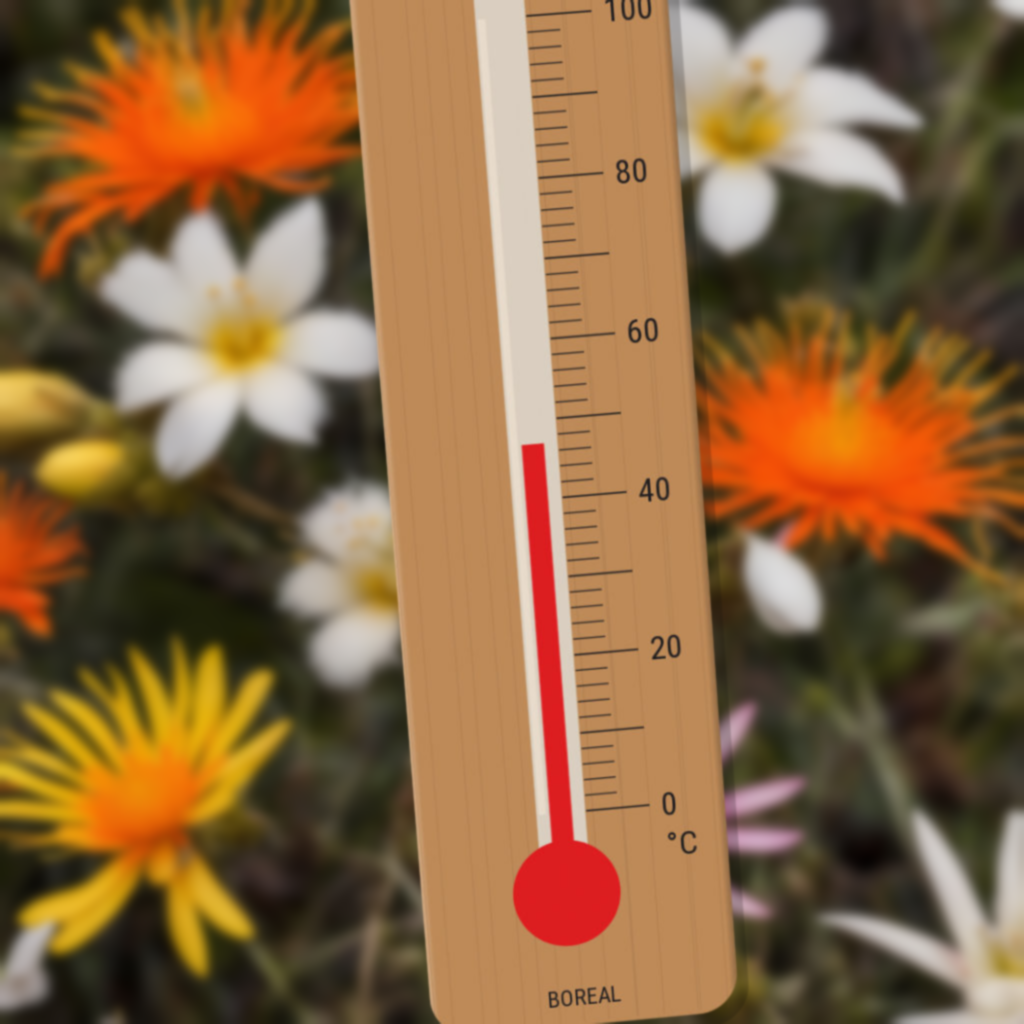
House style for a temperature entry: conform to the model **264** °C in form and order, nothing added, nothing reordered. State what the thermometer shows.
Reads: **47** °C
